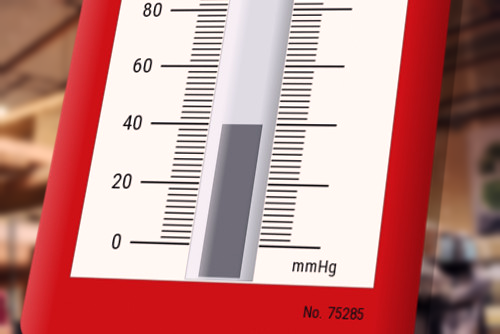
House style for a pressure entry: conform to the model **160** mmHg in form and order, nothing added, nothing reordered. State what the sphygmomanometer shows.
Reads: **40** mmHg
